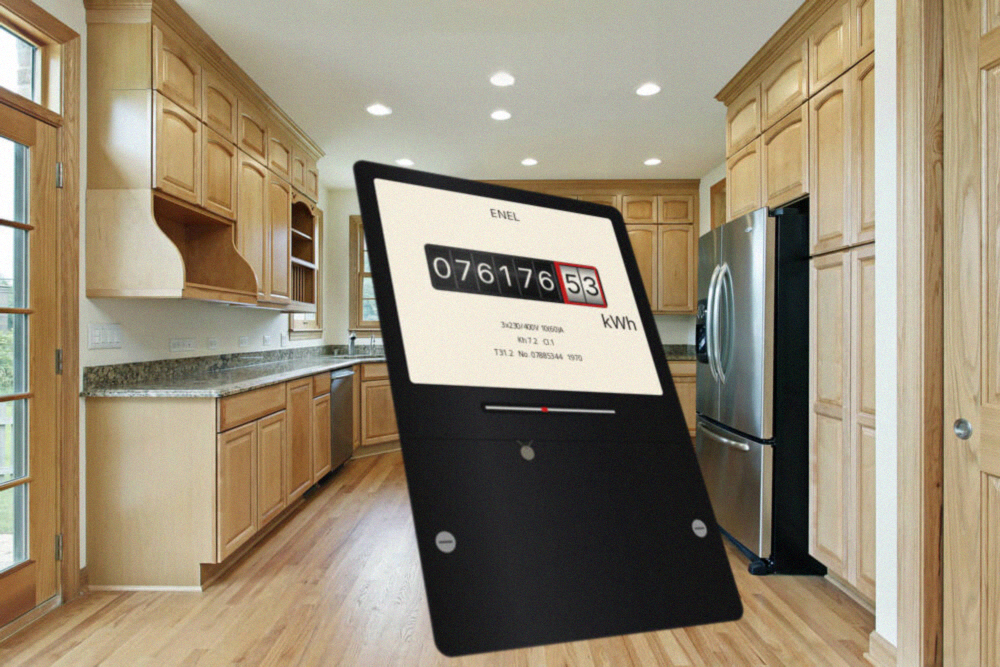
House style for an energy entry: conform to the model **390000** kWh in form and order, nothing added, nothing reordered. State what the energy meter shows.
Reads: **76176.53** kWh
